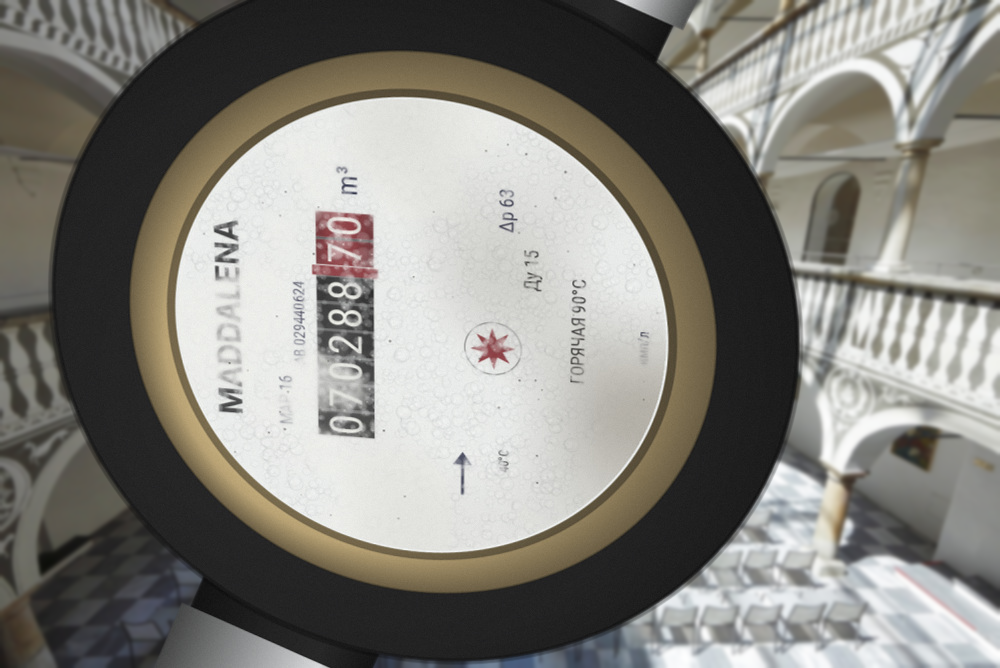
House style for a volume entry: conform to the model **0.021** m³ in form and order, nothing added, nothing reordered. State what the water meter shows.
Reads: **70288.70** m³
